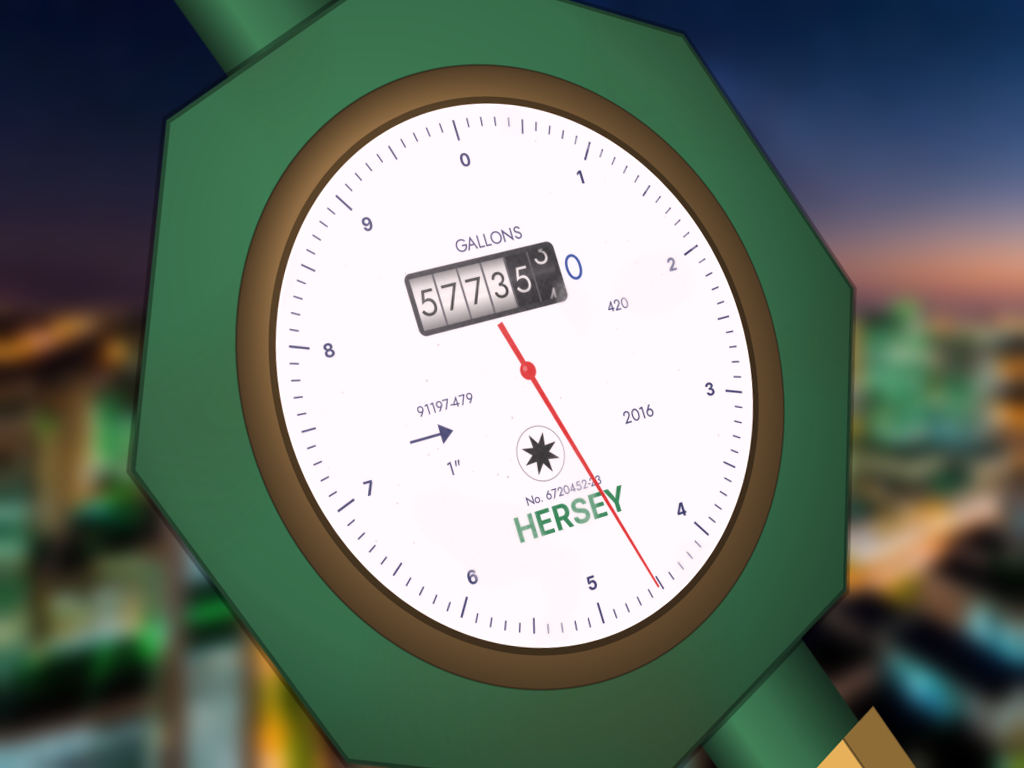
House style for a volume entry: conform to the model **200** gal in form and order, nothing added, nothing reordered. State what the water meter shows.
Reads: **5773534.5** gal
